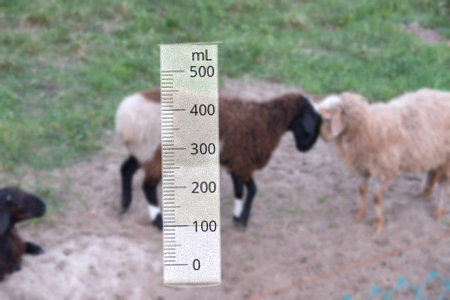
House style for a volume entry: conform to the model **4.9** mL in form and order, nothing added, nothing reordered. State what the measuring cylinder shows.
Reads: **100** mL
